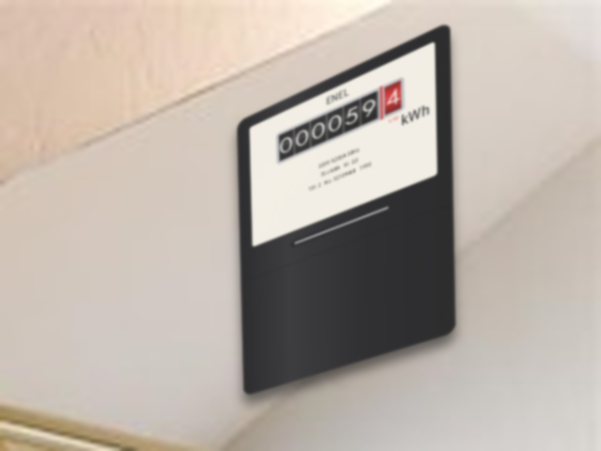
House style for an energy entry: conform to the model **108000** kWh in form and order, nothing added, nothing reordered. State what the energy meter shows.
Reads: **59.4** kWh
